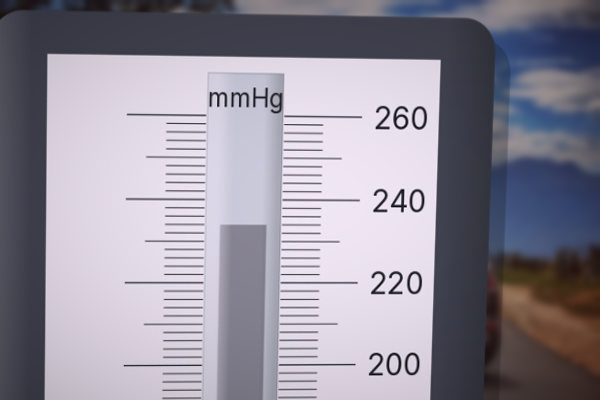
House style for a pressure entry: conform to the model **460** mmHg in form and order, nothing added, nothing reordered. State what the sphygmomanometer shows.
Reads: **234** mmHg
